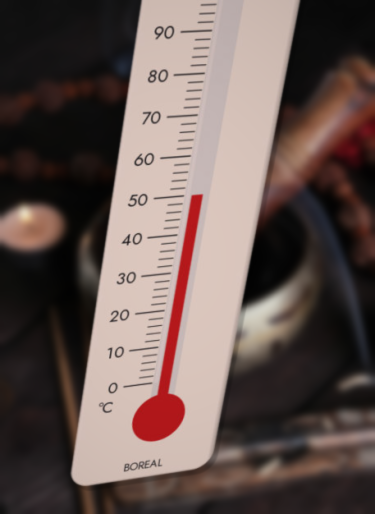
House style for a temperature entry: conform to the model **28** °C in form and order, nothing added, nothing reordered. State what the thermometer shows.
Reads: **50** °C
